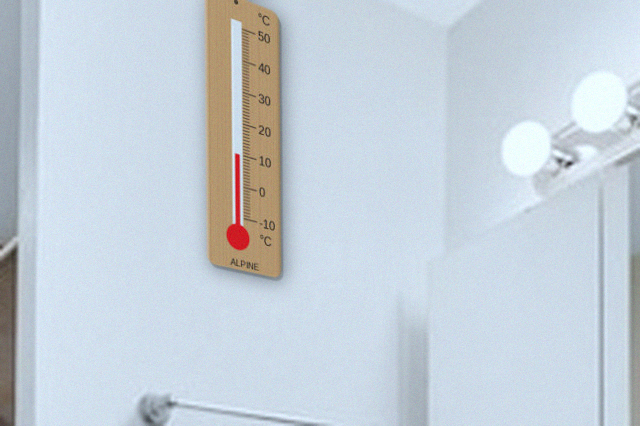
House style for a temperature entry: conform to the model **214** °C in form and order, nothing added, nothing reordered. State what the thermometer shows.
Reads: **10** °C
